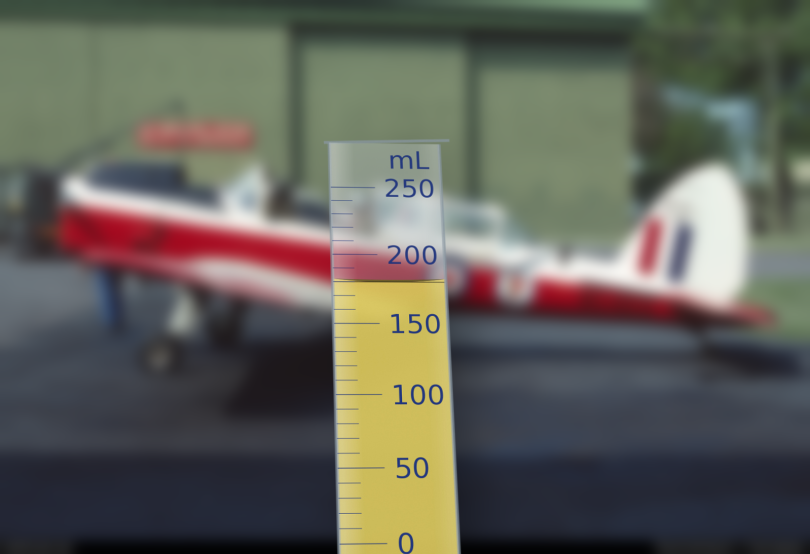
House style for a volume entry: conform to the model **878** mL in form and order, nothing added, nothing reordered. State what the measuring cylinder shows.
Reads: **180** mL
